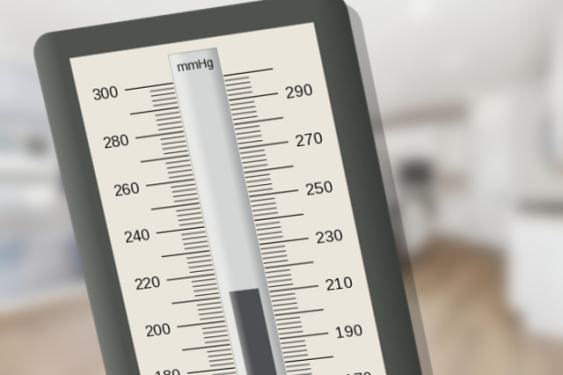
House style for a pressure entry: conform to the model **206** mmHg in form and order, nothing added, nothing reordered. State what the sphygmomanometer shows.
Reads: **212** mmHg
